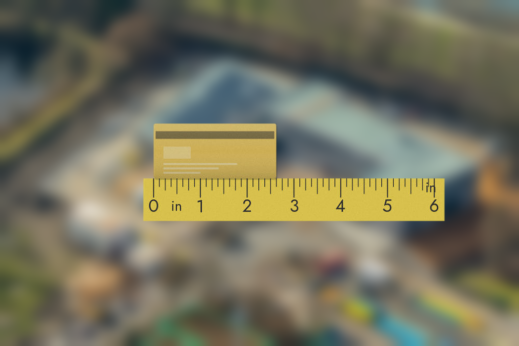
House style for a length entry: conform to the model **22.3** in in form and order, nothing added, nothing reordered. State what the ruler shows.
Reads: **2.625** in
